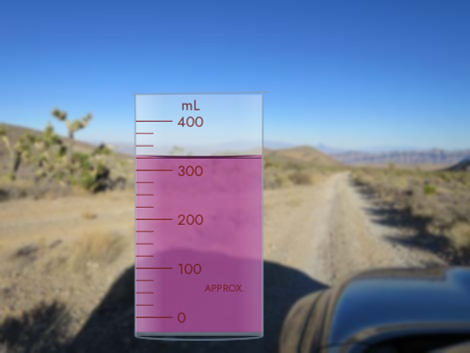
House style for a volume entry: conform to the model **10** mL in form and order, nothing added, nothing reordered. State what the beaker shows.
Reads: **325** mL
